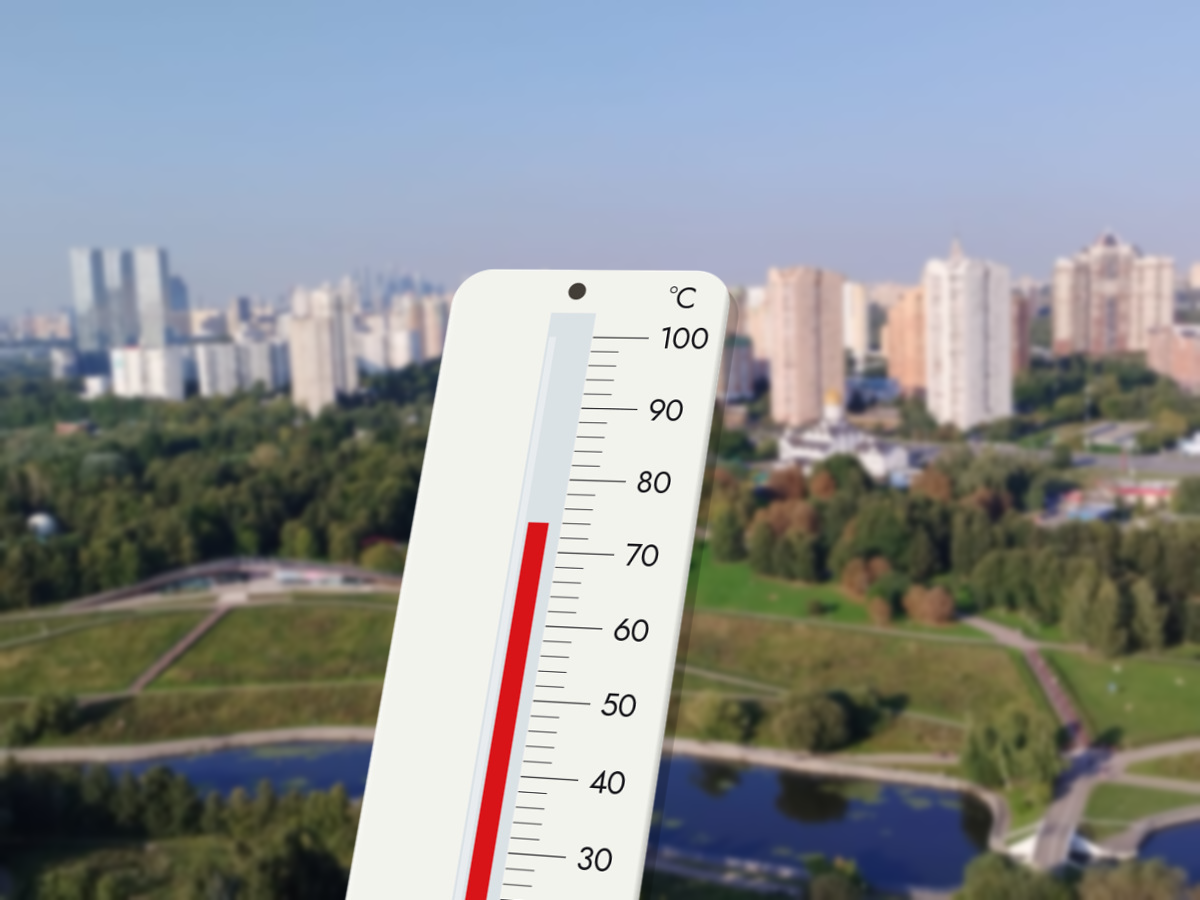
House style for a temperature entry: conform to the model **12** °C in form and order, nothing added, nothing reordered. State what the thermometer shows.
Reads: **74** °C
